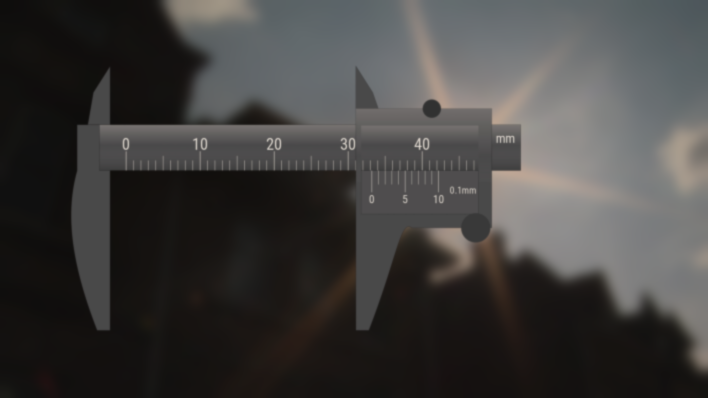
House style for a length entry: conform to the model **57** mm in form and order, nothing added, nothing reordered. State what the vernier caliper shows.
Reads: **33.2** mm
